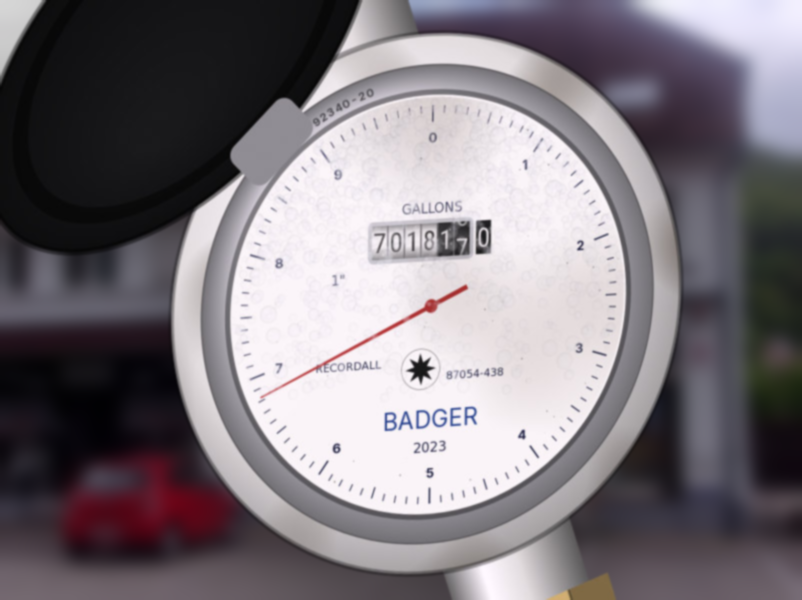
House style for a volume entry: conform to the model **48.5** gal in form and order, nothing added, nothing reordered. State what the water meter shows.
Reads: **7018166.8** gal
